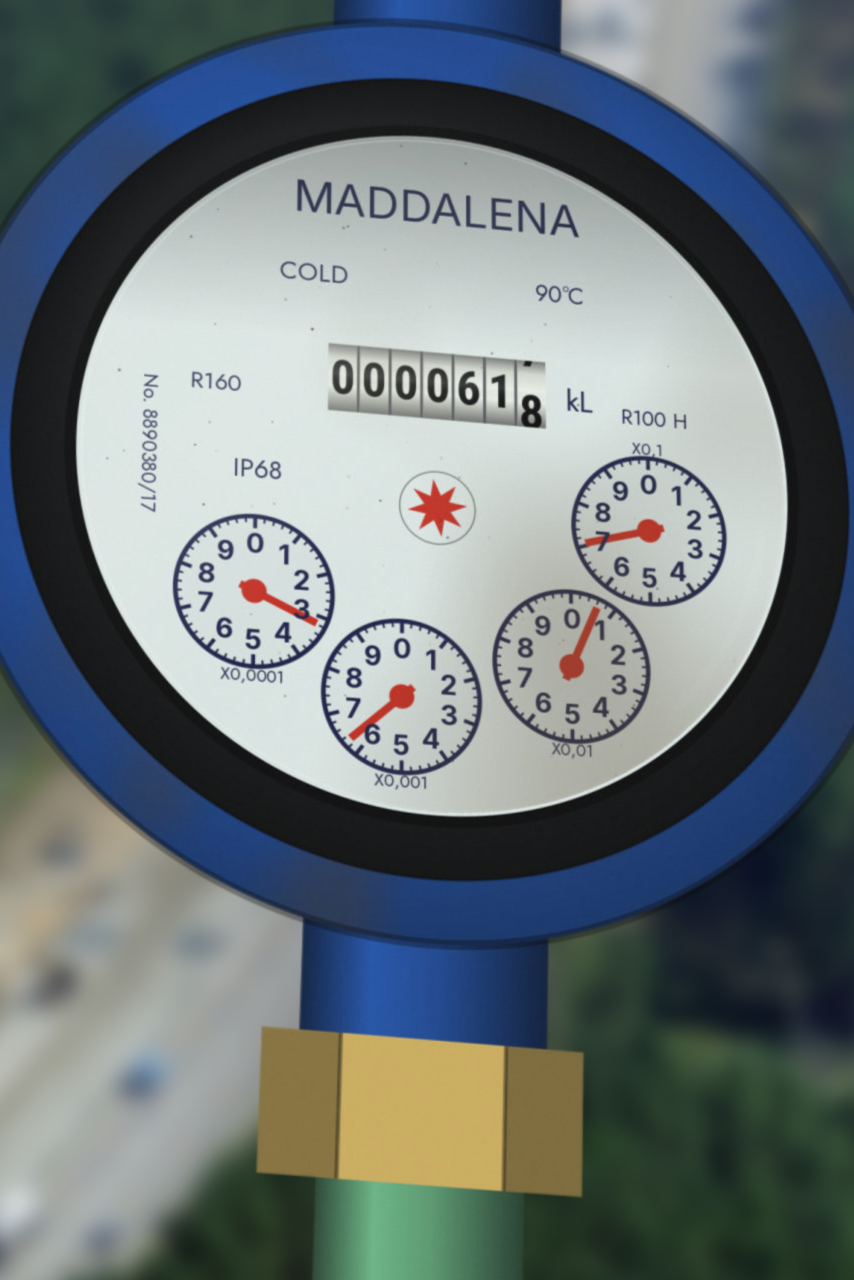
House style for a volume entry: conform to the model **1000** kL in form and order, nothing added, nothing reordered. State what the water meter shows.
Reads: **617.7063** kL
